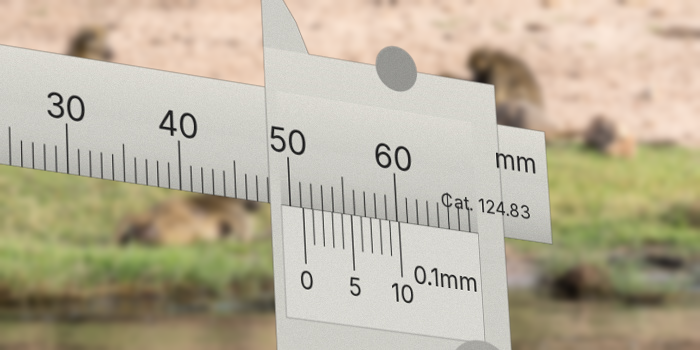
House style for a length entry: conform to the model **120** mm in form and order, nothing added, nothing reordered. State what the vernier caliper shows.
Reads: **51.2** mm
